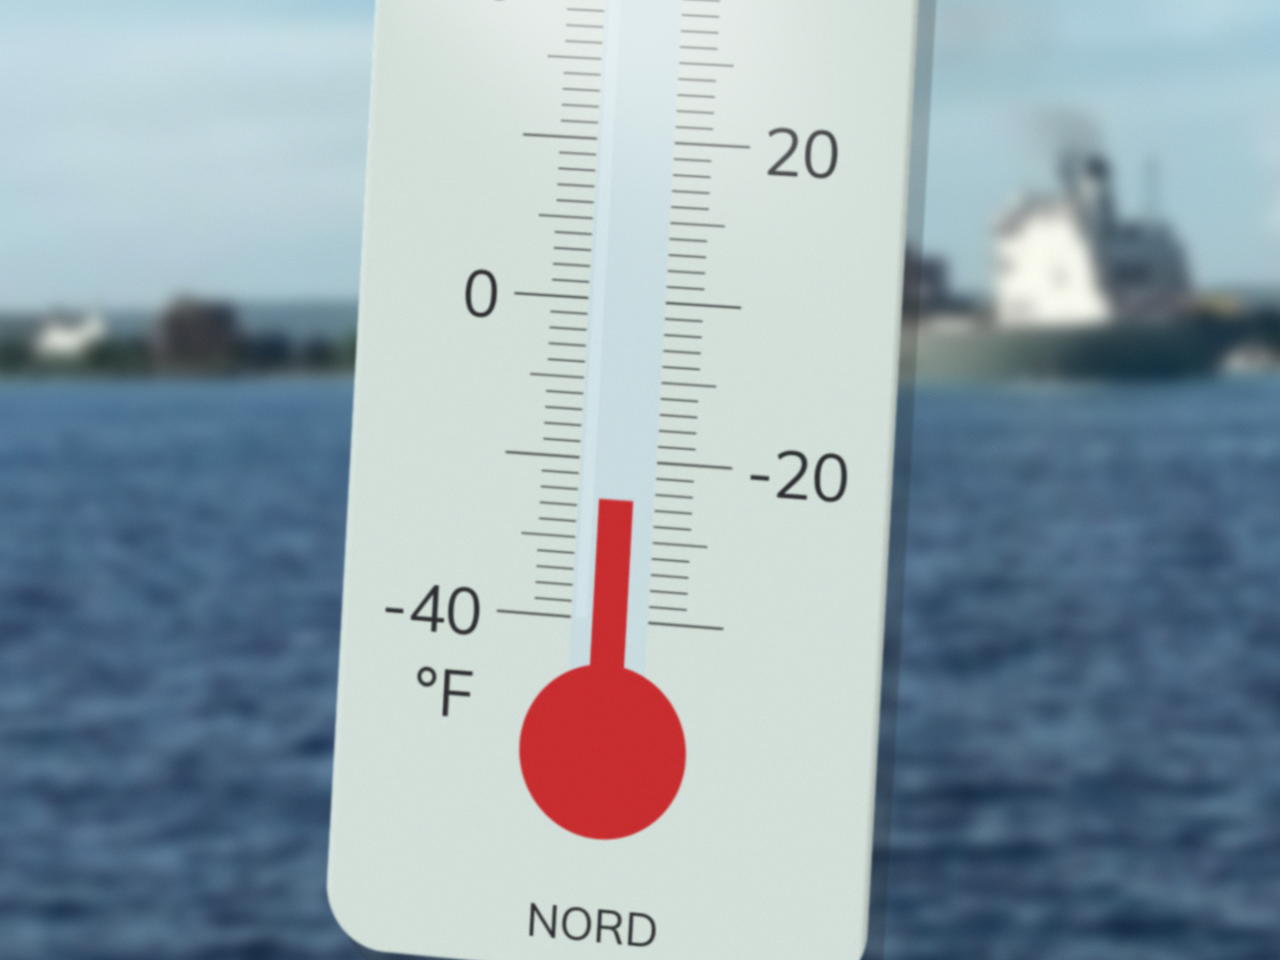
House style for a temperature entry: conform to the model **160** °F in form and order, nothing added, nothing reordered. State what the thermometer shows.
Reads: **-25** °F
